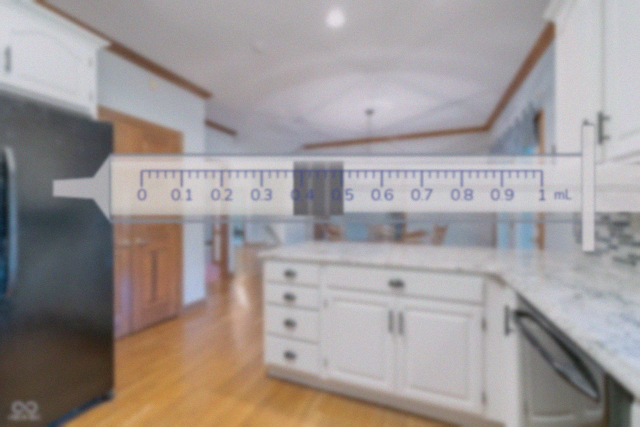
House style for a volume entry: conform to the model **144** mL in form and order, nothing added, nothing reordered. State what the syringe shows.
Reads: **0.38** mL
